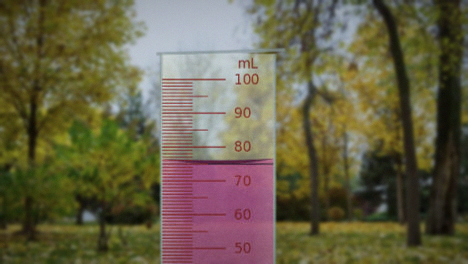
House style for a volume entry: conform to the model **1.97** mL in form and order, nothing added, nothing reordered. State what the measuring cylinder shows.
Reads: **75** mL
